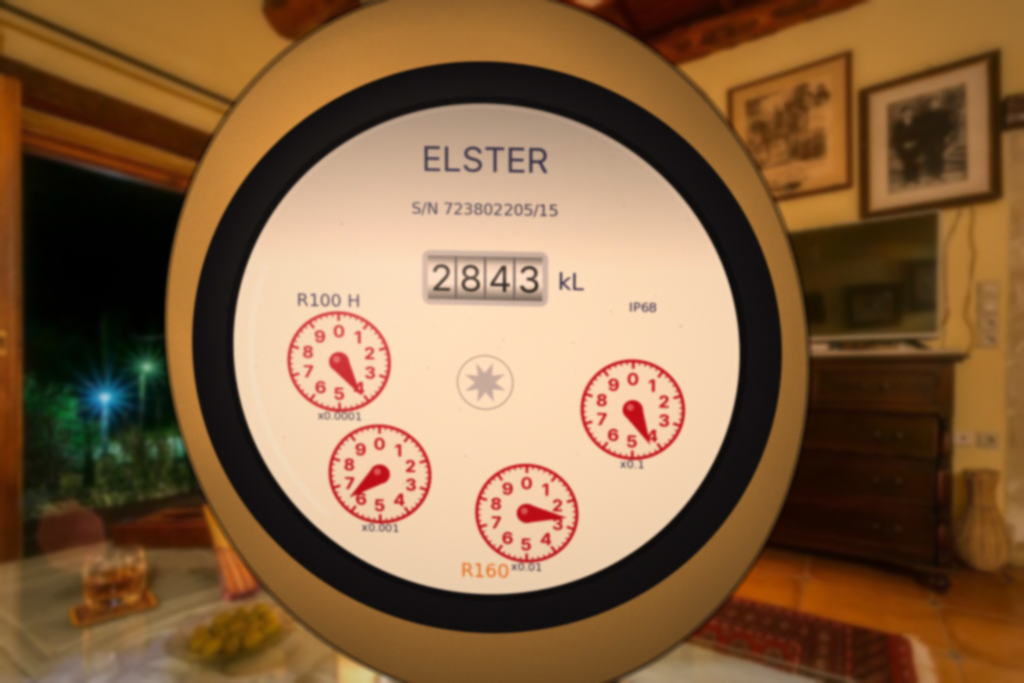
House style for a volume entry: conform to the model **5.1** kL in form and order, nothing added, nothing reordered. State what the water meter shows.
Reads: **2843.4264** kL
